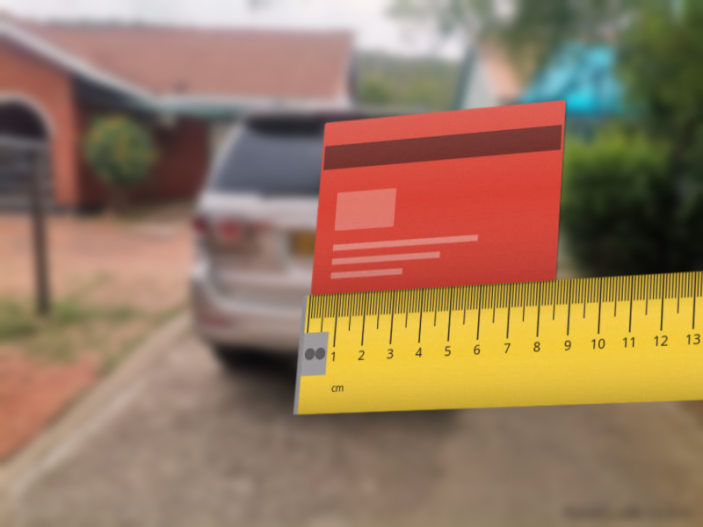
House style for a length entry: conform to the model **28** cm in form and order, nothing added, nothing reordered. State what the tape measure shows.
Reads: **8.5** cm
